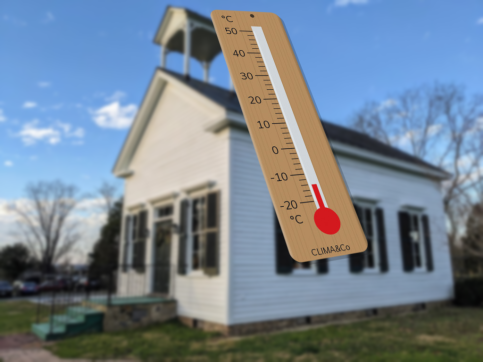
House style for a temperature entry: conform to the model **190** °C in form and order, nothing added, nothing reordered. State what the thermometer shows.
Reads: **-14** °C
